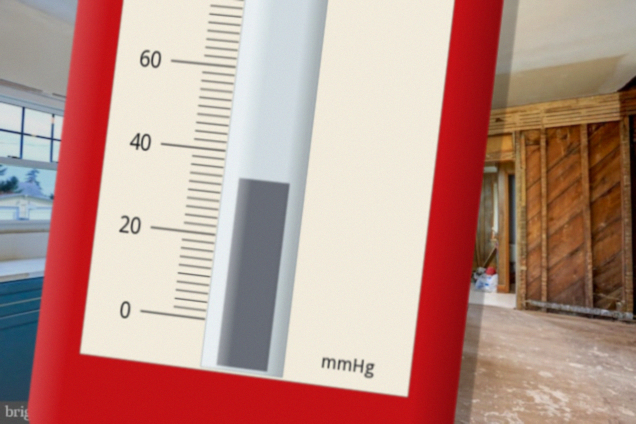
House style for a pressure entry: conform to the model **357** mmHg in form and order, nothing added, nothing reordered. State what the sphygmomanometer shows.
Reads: **34** mmHg
